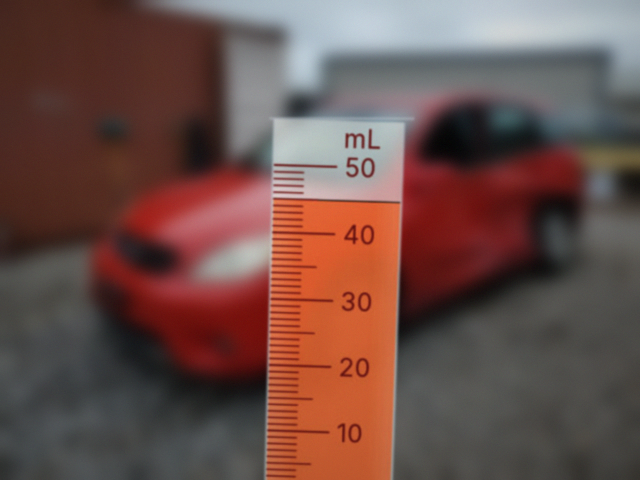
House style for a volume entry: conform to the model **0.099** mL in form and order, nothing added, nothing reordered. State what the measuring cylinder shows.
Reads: **45** mL
